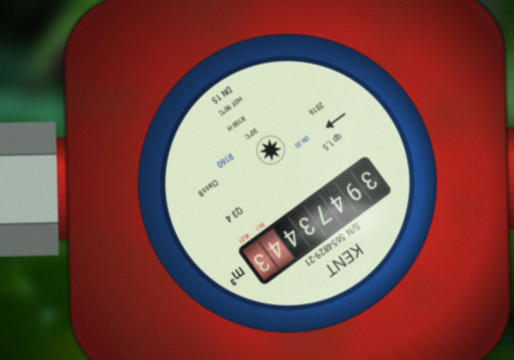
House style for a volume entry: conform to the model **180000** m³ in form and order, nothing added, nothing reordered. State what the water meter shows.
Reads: **394734.43** m³
